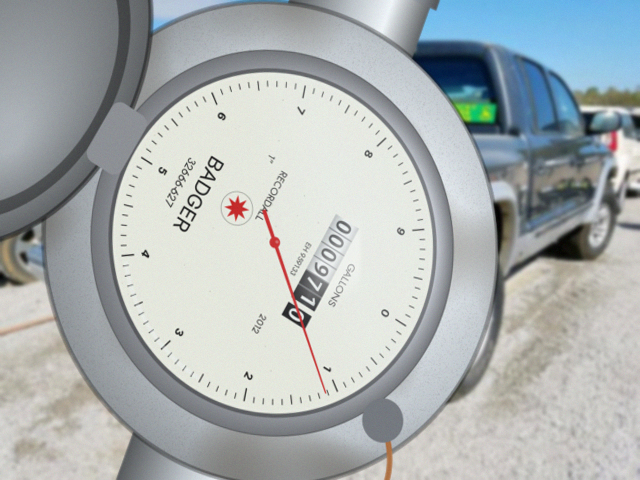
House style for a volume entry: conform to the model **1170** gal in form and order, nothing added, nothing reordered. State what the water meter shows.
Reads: **9711.1** gal
